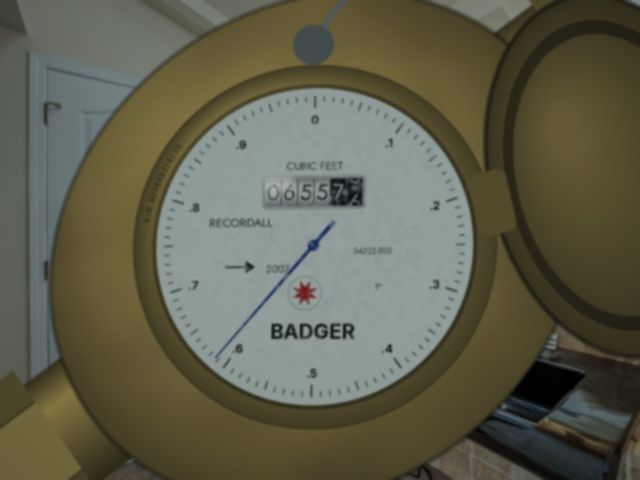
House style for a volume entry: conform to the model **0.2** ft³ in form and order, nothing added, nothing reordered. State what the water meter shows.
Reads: **65575.61** ft³
